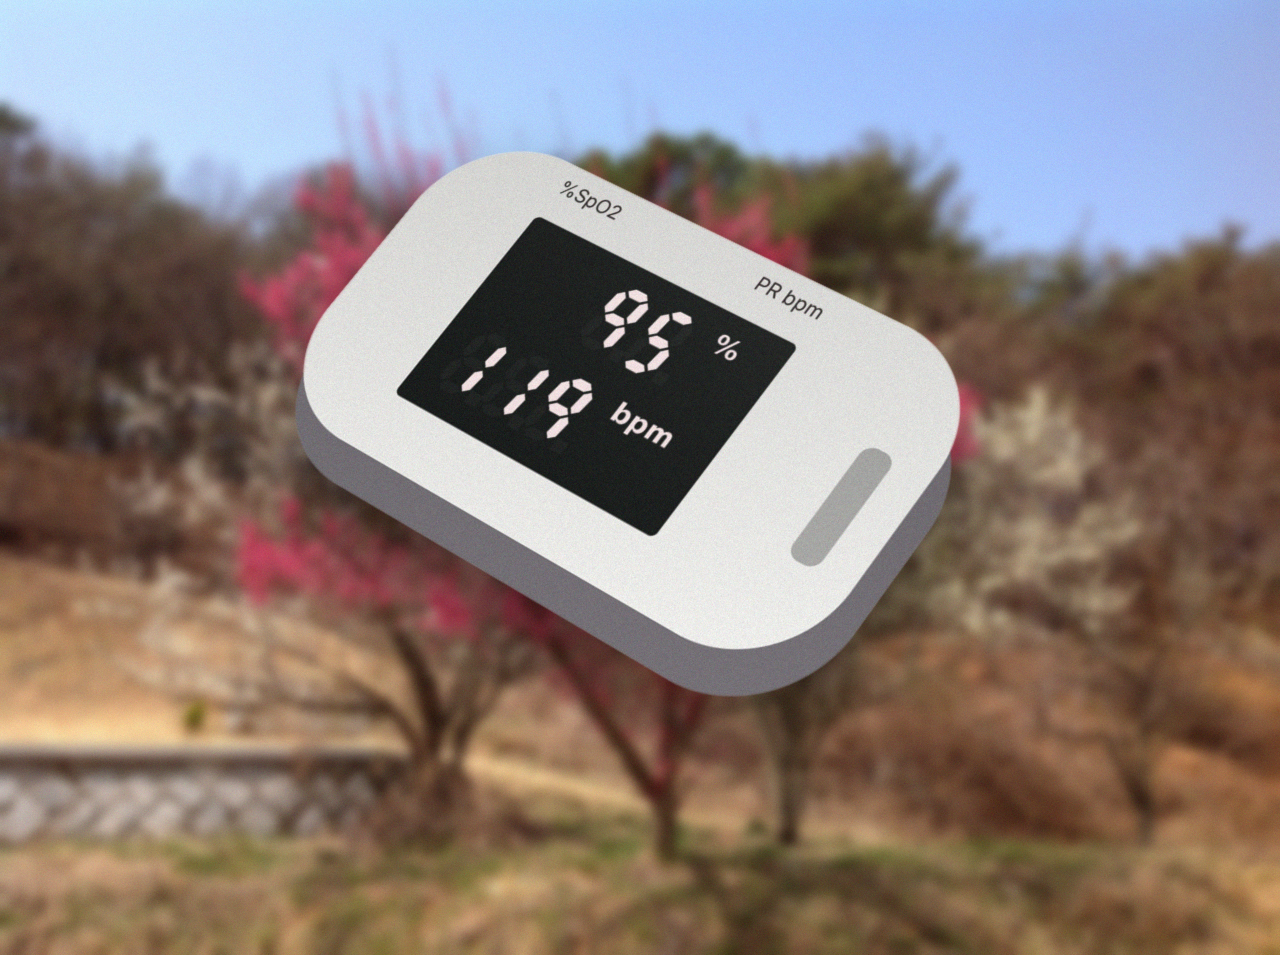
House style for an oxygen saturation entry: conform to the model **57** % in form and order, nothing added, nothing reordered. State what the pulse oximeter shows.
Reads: **95** %
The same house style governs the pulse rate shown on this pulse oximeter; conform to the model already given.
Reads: **119** bpm
